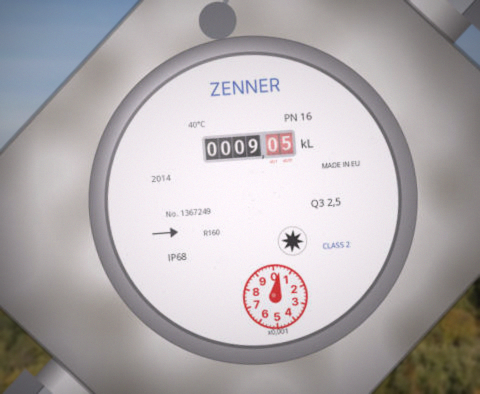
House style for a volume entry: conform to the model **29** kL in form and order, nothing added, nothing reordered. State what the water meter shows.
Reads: **9.050** kL
